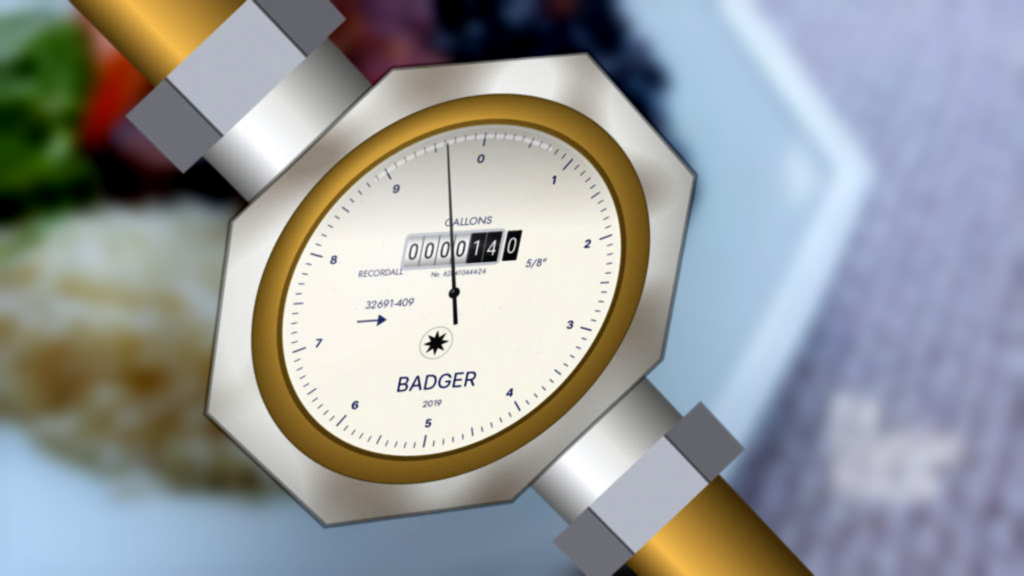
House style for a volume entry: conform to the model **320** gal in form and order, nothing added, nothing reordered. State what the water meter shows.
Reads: **139.6** gal
